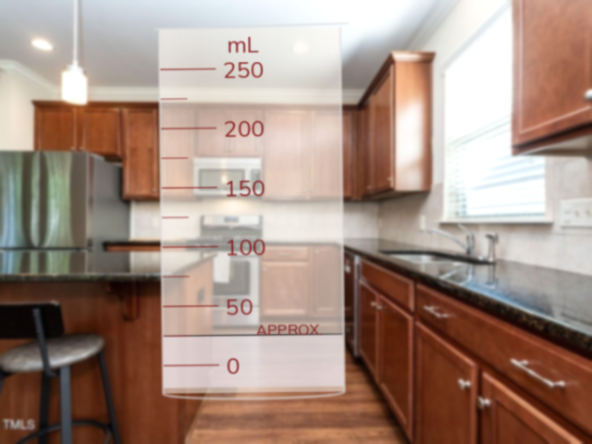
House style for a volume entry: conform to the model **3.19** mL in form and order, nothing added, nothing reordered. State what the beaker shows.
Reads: **25** mL
